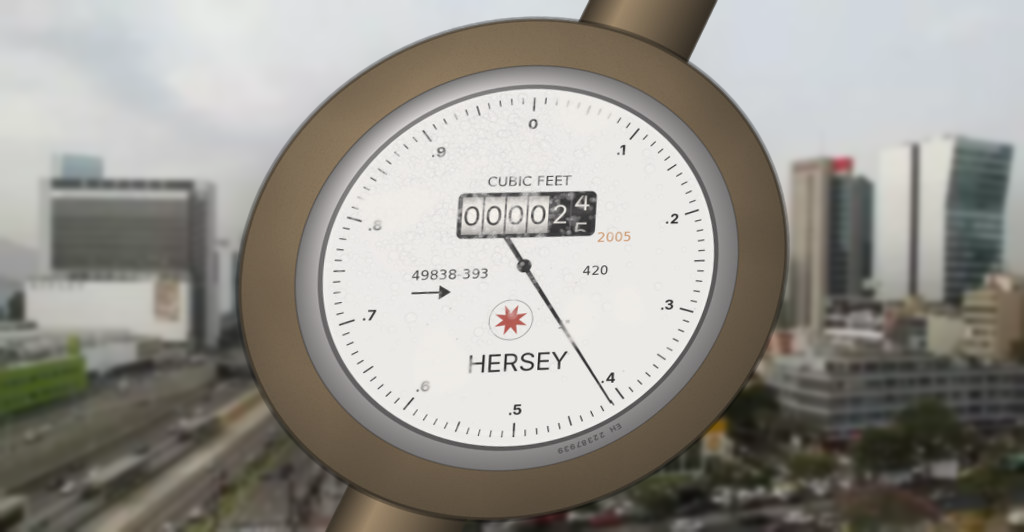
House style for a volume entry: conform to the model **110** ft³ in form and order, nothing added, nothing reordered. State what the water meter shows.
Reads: **24.41** ft³
